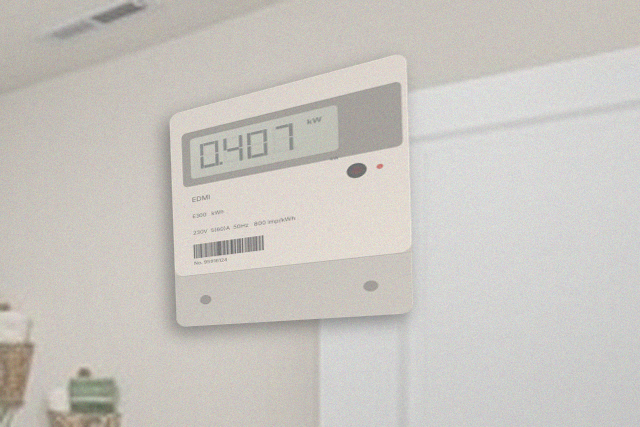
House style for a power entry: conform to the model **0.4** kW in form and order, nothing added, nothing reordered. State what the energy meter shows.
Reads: **0.407** kW
